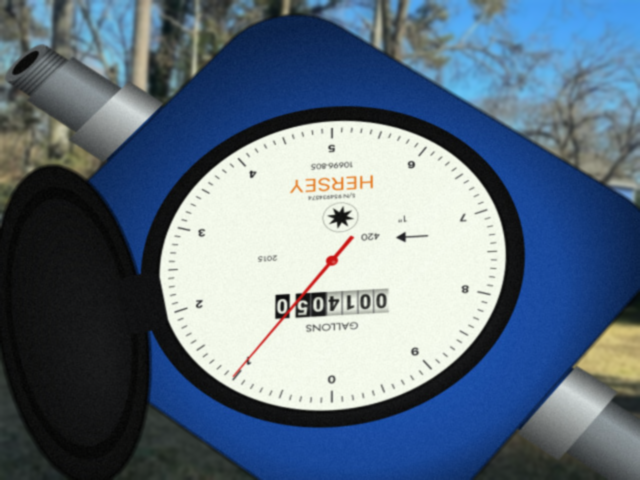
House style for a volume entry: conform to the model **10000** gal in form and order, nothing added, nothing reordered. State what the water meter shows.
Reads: **14051.0** gal
